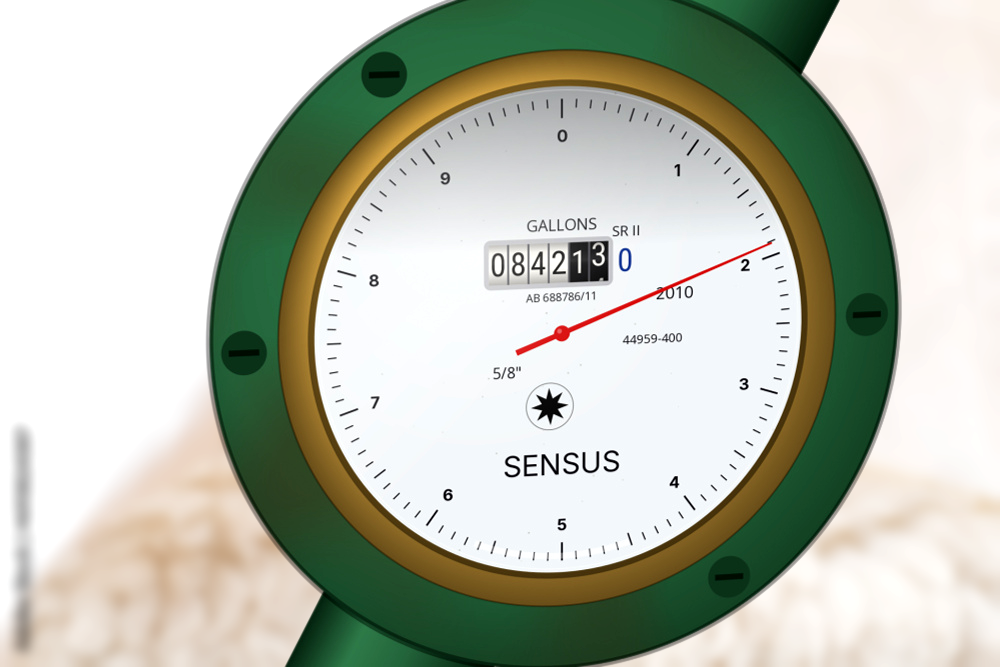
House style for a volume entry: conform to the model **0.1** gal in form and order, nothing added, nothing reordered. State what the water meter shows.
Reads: **842131.9** gal
